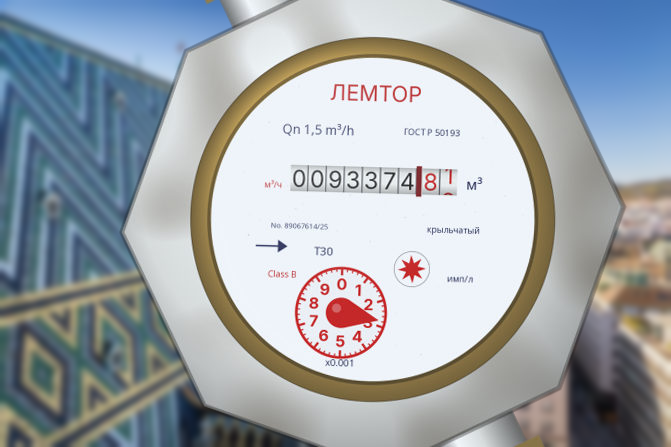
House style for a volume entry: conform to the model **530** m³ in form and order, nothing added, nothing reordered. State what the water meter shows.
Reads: **93374.812** m³
